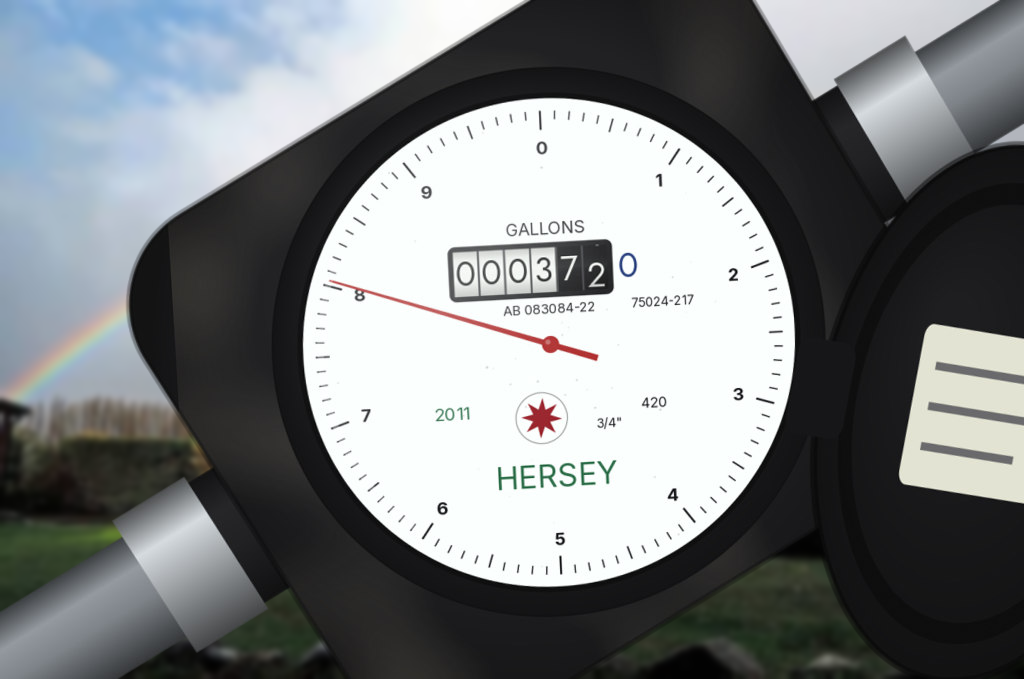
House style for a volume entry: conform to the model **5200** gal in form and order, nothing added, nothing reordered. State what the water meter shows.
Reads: **3718.0** gal
